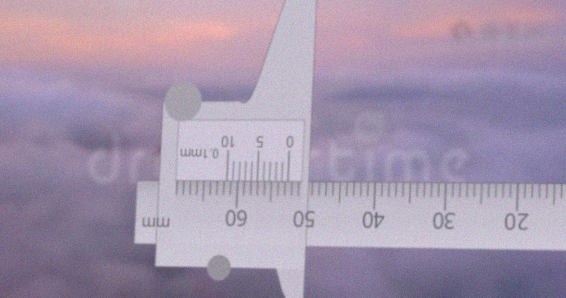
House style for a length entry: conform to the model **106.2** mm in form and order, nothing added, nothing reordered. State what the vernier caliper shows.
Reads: **52.6** mm
